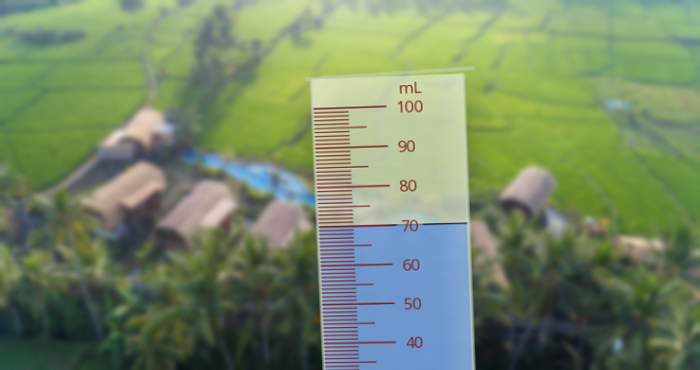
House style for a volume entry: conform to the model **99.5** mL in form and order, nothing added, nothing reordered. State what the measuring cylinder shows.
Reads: **70** mL
